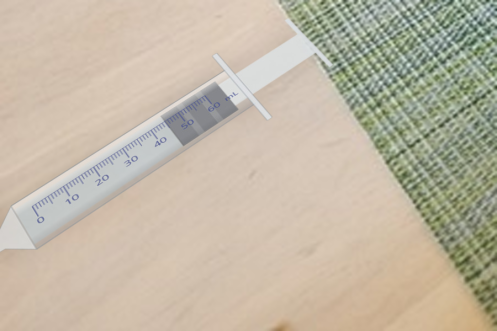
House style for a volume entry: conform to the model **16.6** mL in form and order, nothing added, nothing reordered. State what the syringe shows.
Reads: **45** mL
